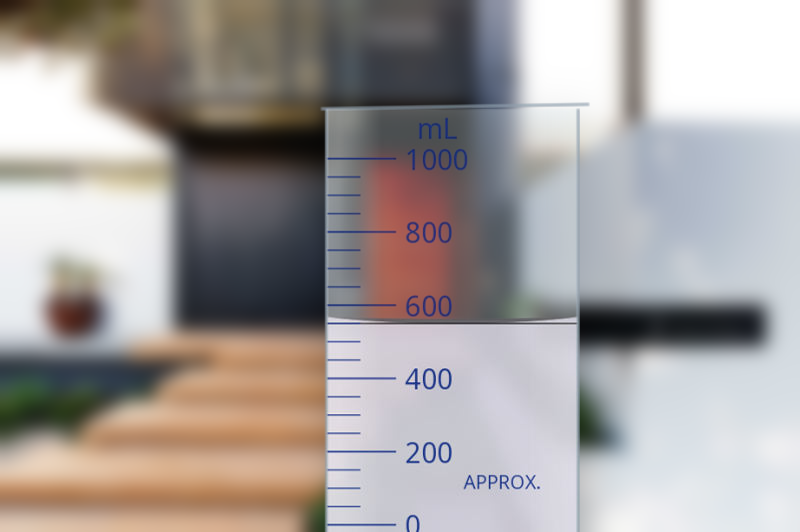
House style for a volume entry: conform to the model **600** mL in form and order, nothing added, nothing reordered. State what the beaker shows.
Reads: **550** mL
